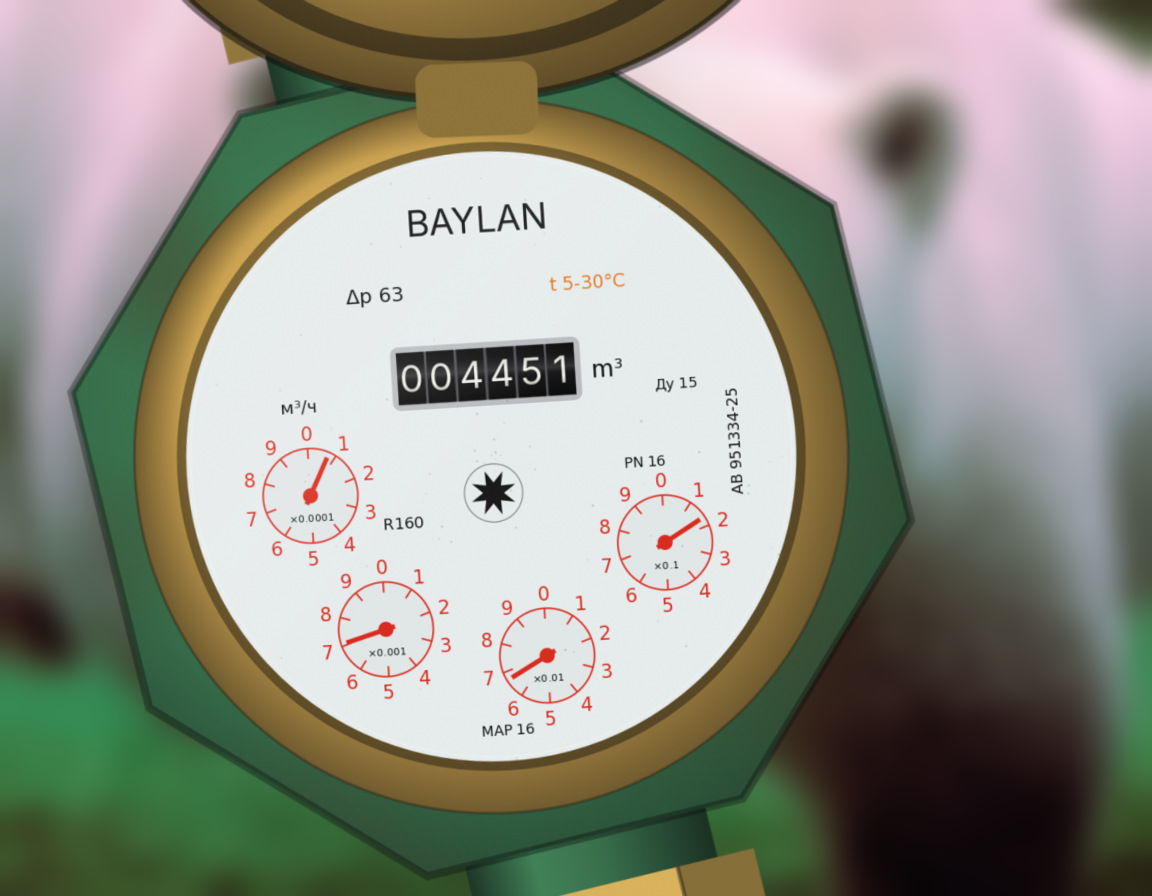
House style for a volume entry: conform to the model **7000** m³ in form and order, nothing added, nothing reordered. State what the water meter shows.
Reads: **4451.1670** m³
